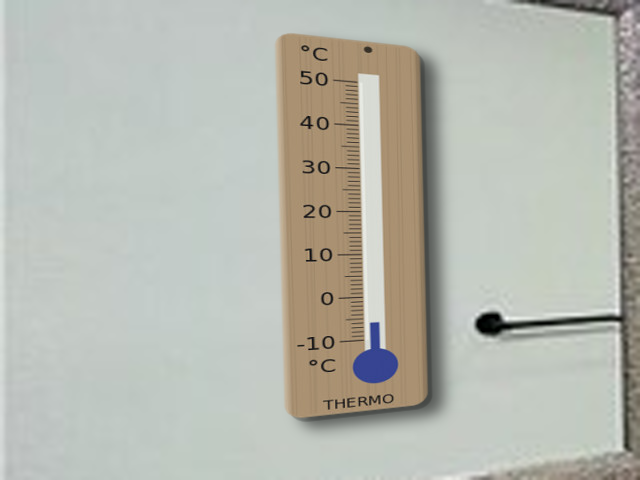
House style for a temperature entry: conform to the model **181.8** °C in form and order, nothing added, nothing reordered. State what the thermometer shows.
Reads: **-6** °C
